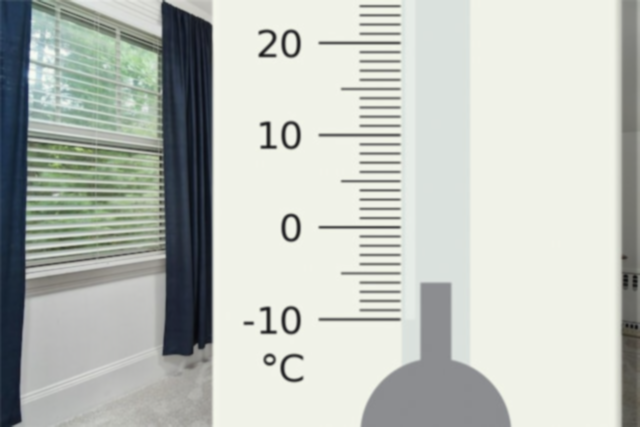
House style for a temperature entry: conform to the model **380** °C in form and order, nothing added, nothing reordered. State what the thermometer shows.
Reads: **-6** °C
